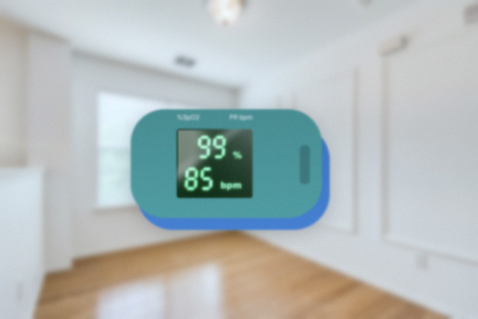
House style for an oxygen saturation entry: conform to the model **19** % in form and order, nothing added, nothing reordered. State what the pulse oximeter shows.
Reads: **99** %
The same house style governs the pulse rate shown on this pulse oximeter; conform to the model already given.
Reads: **85** bpm
